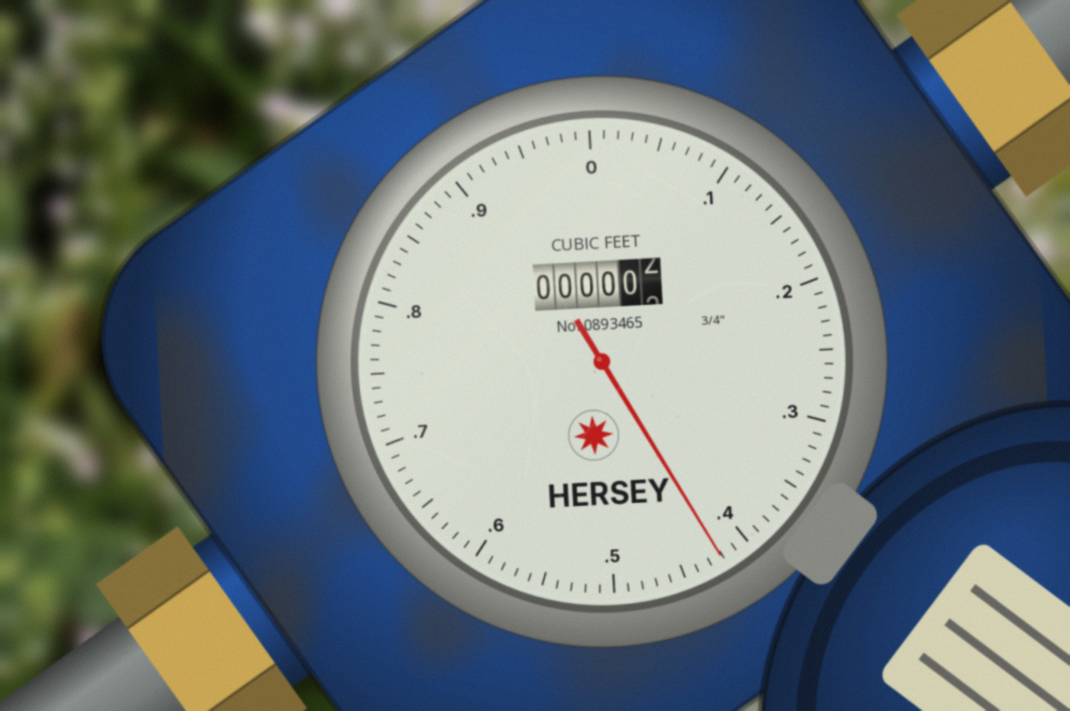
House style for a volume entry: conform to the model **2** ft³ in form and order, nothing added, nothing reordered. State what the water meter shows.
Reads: **2.42** ft³
